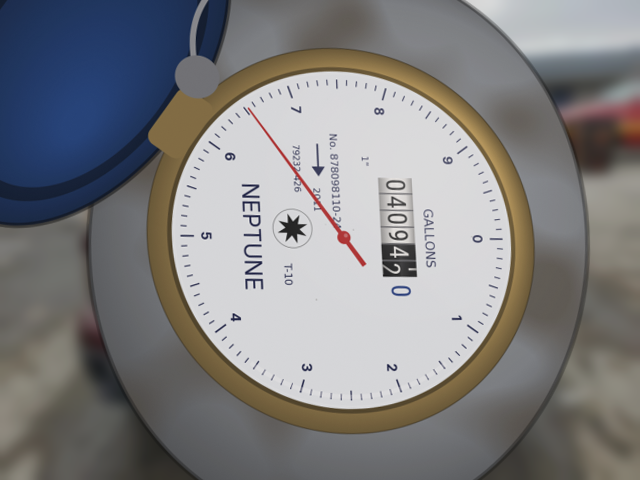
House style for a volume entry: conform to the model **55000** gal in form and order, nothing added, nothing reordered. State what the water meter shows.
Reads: **409416.5** gal
